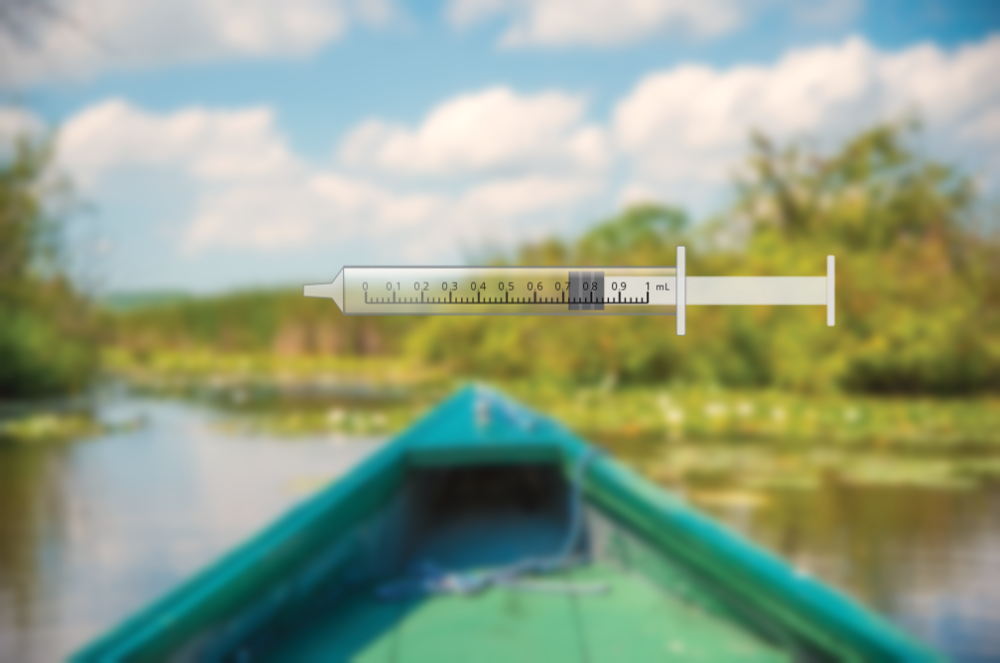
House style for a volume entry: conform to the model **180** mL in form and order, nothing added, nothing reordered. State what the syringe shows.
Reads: **0.72** mL
